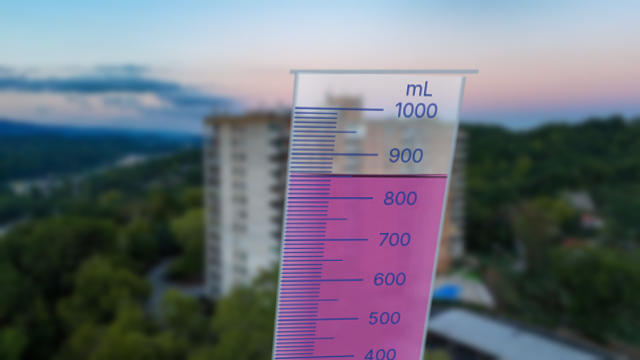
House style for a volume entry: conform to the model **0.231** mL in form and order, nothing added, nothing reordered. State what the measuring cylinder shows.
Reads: **850** mL
